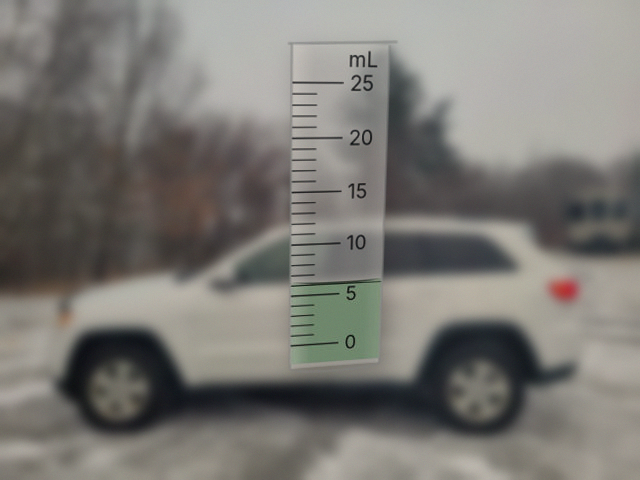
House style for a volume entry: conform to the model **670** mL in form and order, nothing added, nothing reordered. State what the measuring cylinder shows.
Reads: **6** mL
